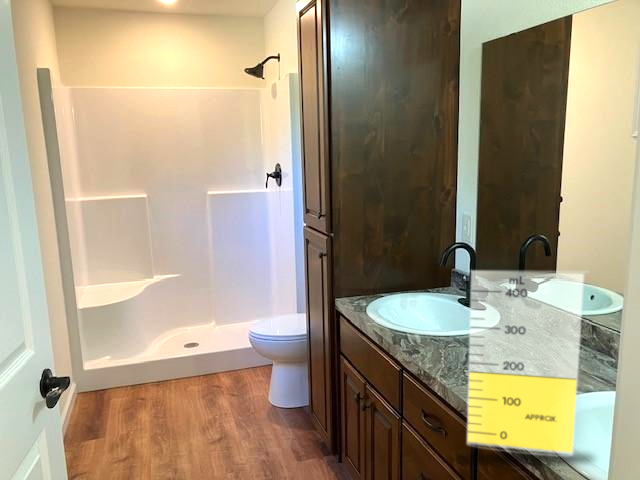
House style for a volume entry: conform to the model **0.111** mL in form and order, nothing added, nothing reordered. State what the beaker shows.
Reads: **175** mL
